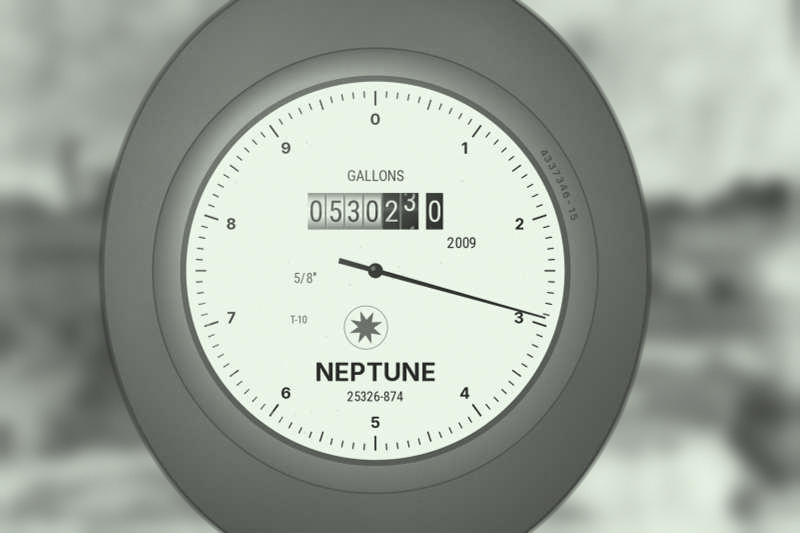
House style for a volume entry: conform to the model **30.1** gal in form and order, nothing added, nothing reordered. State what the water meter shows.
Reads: **530232.9** gal
